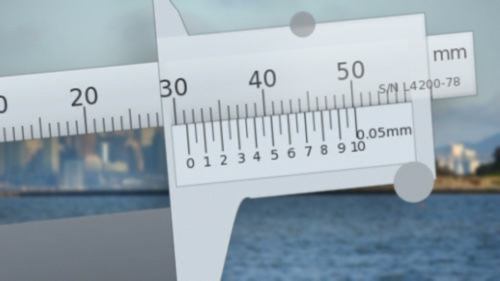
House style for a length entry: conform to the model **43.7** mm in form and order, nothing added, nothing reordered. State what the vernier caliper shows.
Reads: **31.2** mm
